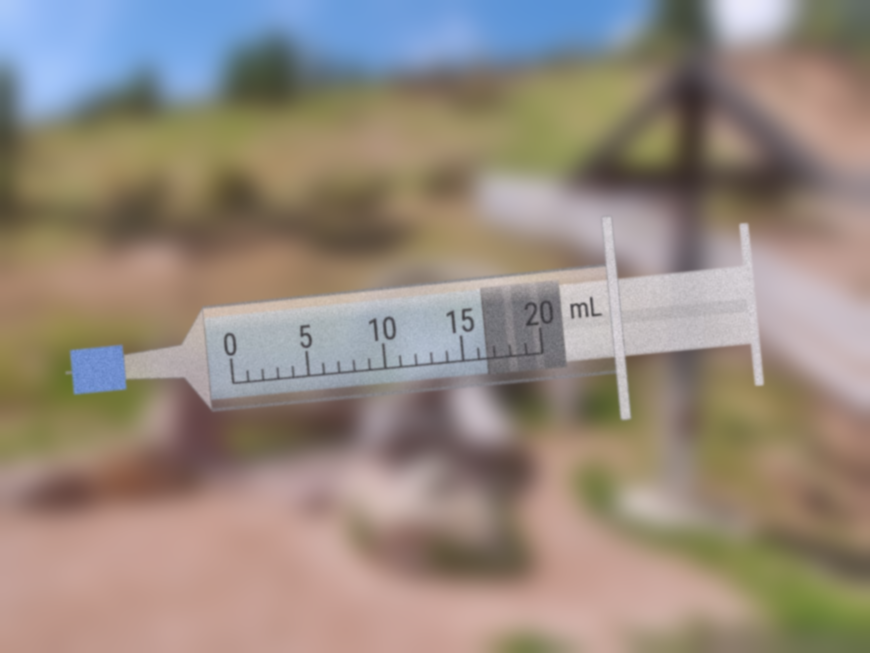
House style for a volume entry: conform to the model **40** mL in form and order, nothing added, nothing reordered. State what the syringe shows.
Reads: **16.5** mL
